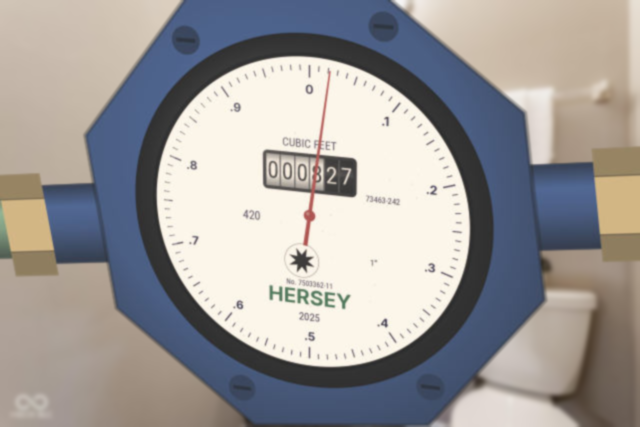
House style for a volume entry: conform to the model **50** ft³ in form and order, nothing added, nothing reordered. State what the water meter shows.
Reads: **827.02** ft³
